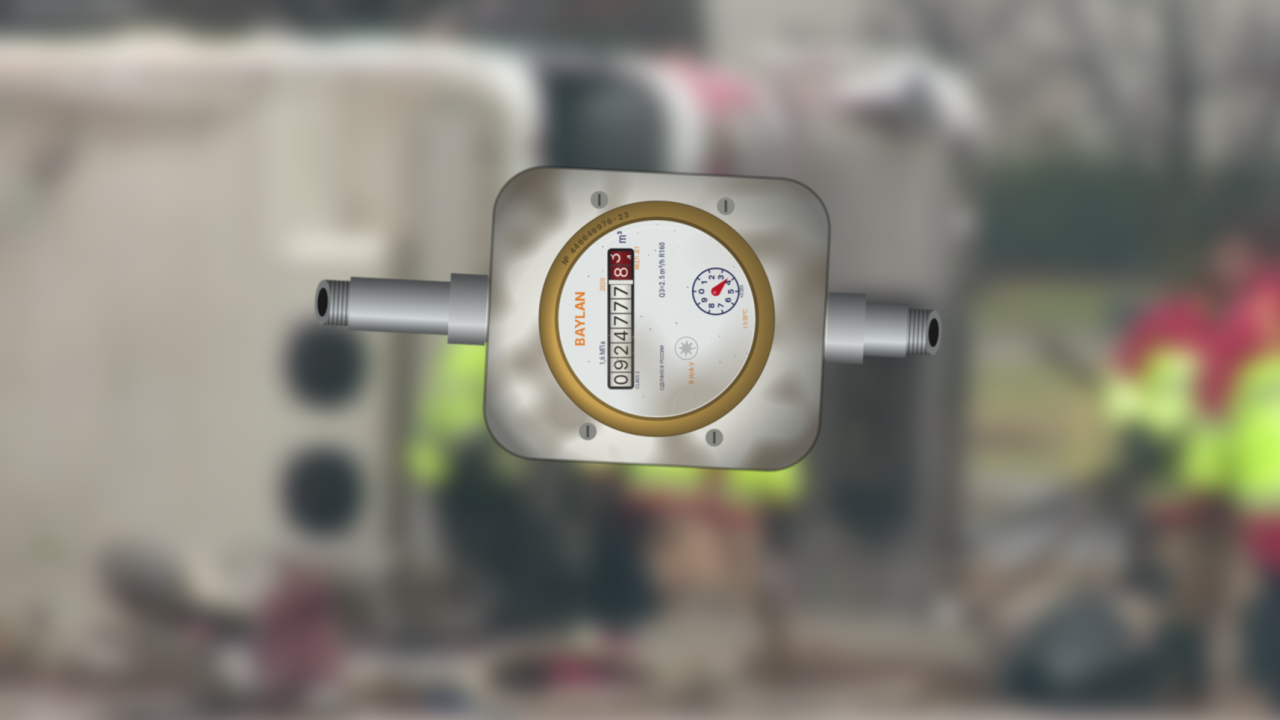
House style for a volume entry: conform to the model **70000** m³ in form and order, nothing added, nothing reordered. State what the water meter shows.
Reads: **924777.833** m³
